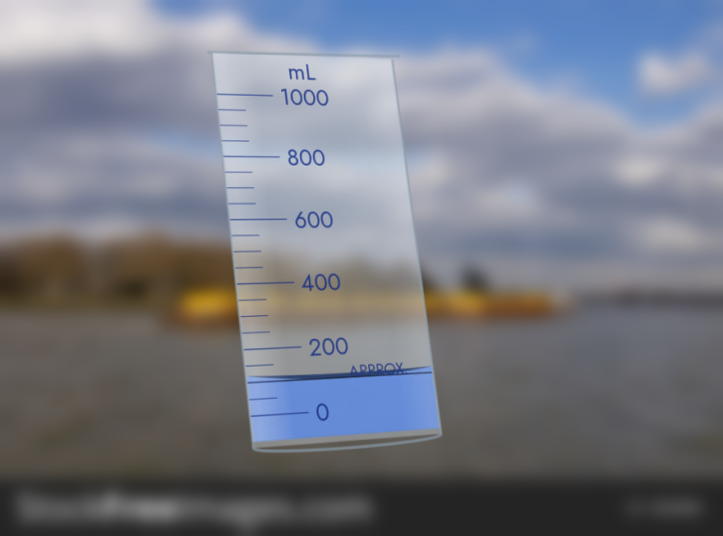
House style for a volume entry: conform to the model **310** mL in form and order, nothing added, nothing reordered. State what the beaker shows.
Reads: **100** mL
